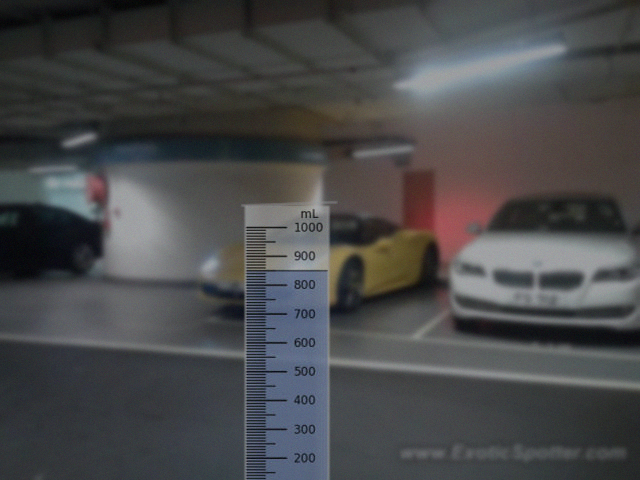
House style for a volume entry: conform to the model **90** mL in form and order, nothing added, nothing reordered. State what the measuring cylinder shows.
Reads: **850** mL
